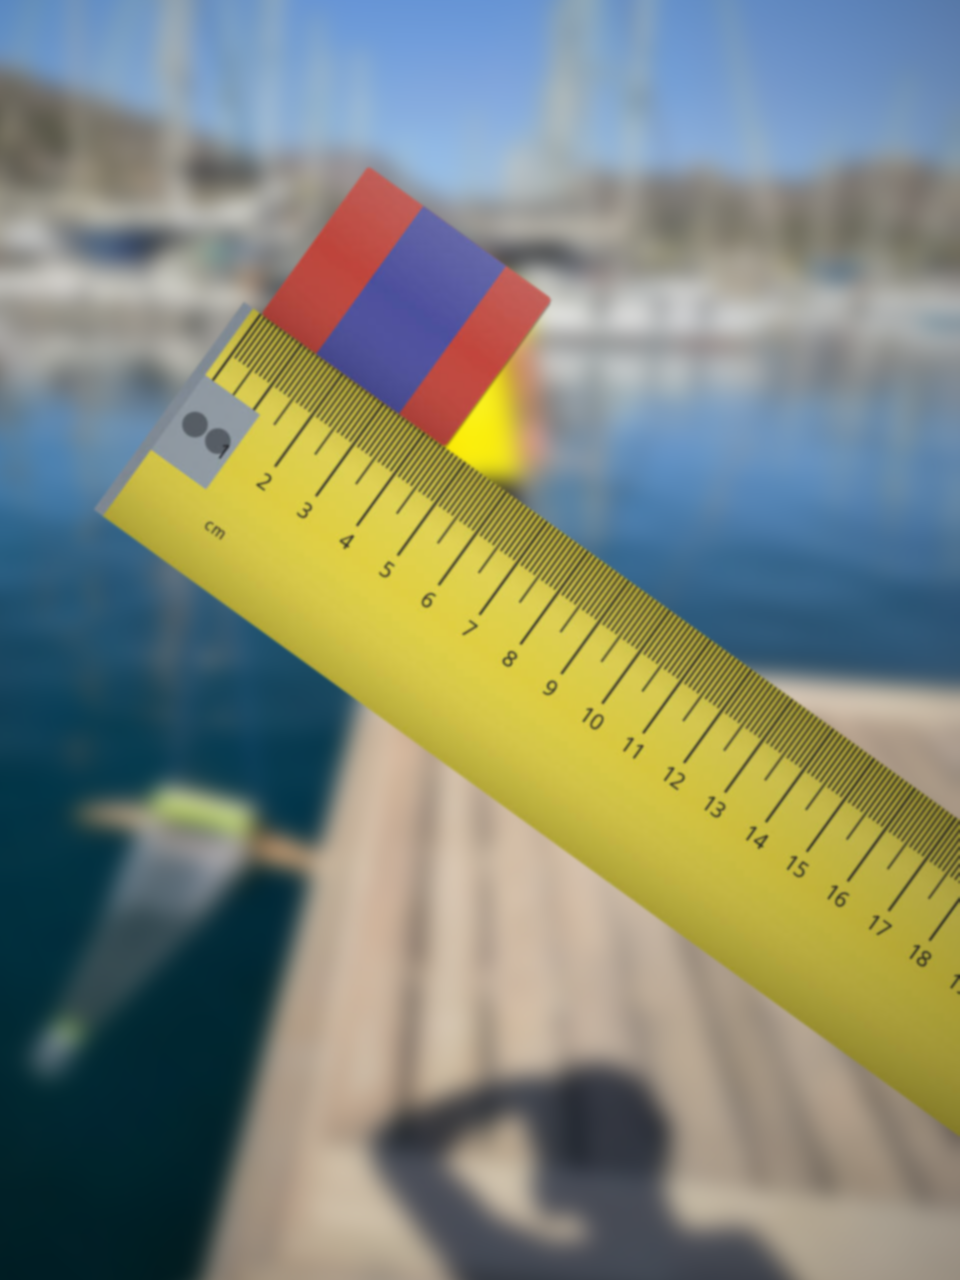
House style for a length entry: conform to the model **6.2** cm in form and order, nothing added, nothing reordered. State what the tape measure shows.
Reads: **4.5** cm
